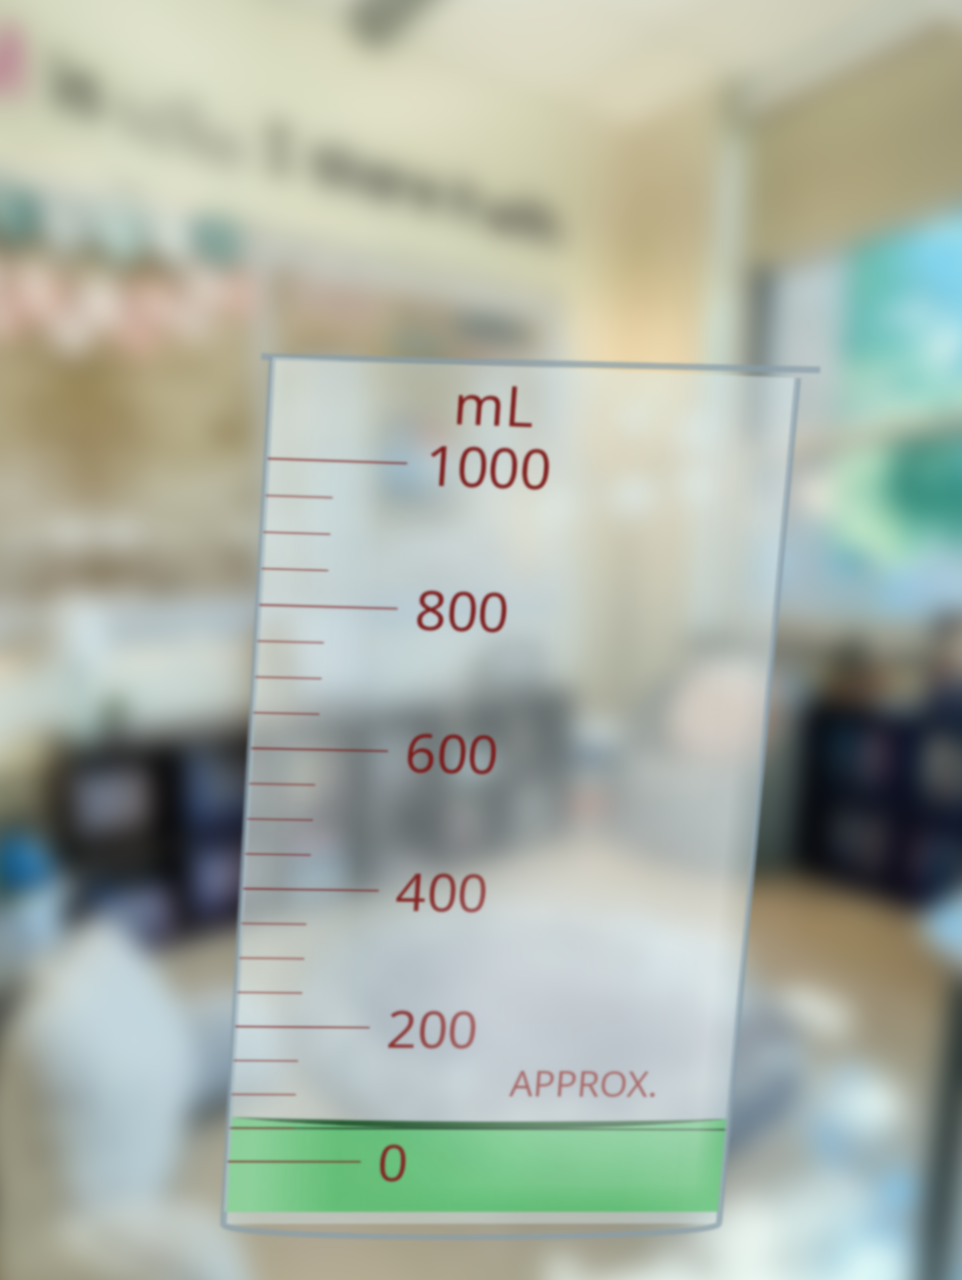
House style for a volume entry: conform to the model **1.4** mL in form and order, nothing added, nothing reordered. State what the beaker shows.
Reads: **50** mL
